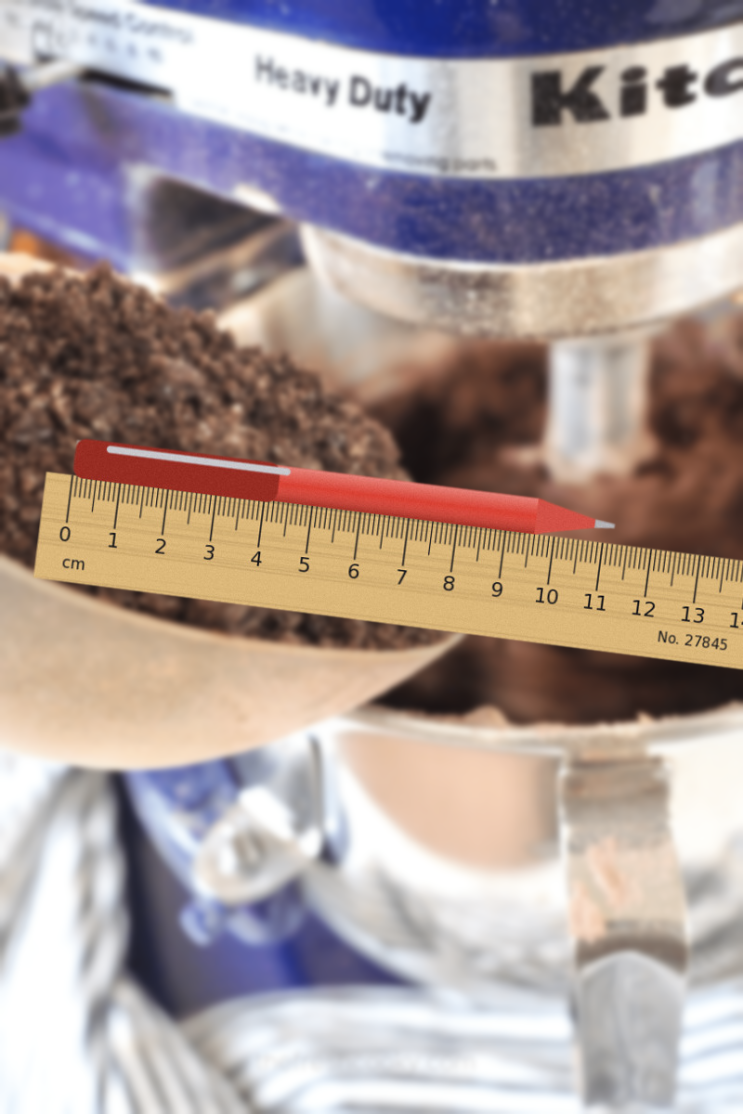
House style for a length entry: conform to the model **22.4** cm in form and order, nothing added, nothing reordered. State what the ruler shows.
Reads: **11.2** cm
